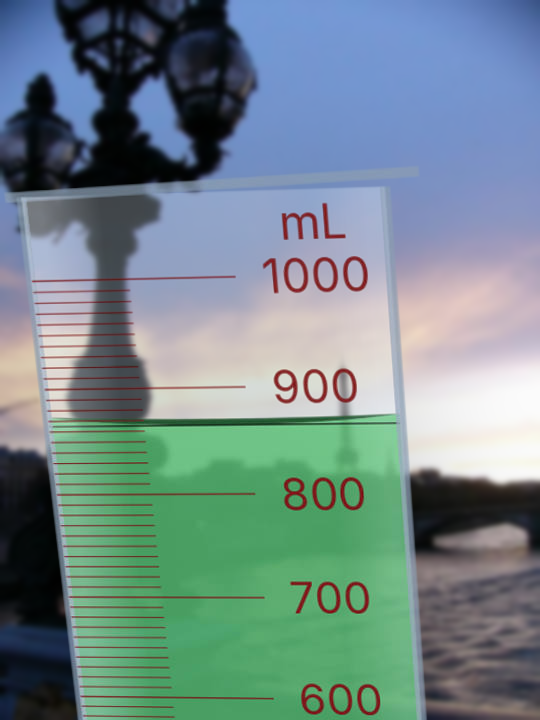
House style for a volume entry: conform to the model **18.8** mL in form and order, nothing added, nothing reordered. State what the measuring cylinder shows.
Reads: **865** mL
